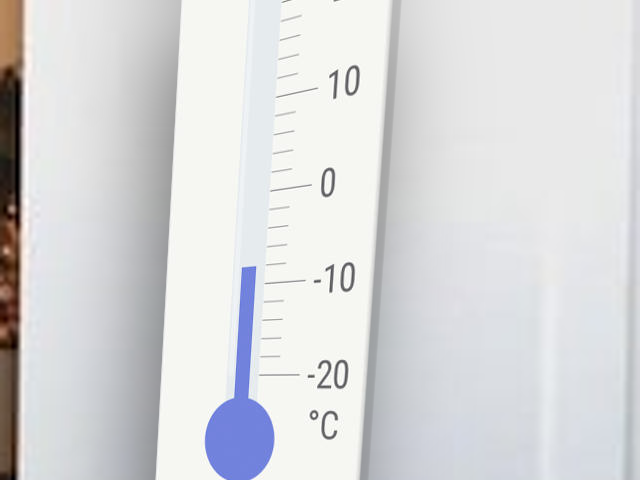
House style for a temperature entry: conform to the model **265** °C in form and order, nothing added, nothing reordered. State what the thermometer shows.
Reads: **-8** °C
